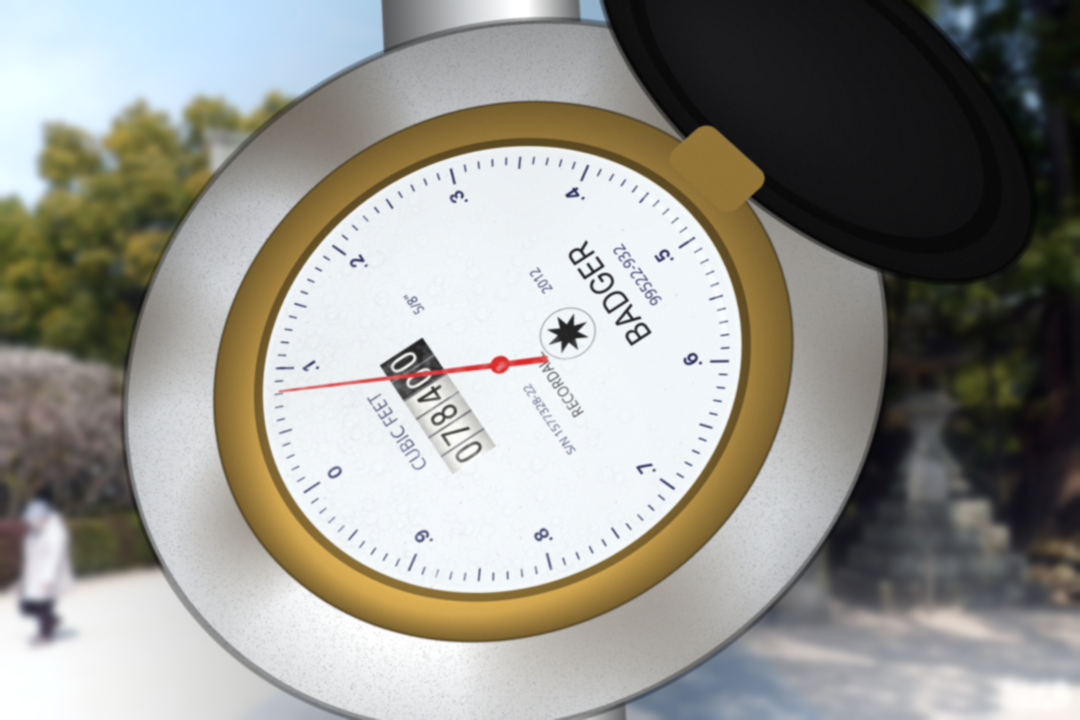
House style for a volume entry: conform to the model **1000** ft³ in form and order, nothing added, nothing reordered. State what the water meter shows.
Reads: **78400.08** ft³
